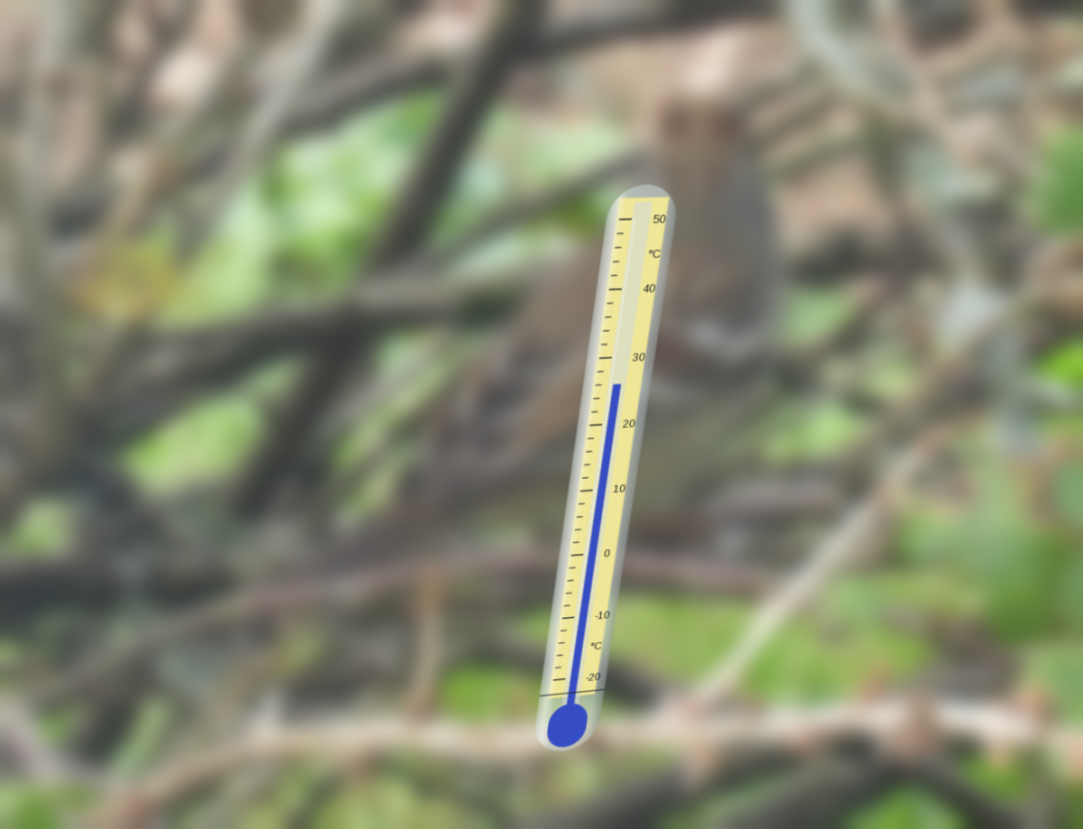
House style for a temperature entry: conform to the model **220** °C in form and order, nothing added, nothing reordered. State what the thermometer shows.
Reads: **26** °C
